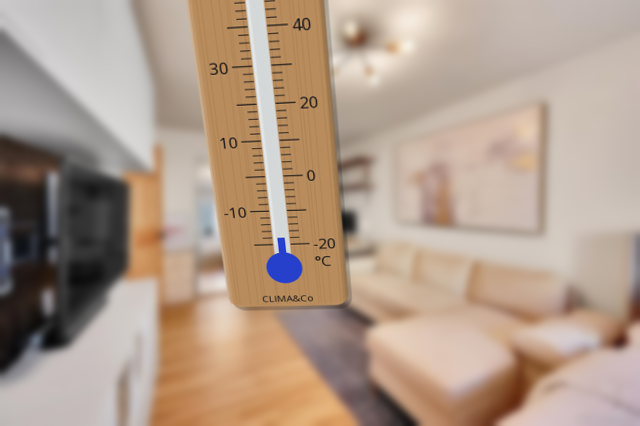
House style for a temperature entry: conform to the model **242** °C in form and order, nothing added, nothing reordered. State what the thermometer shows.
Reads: **-18** °C
